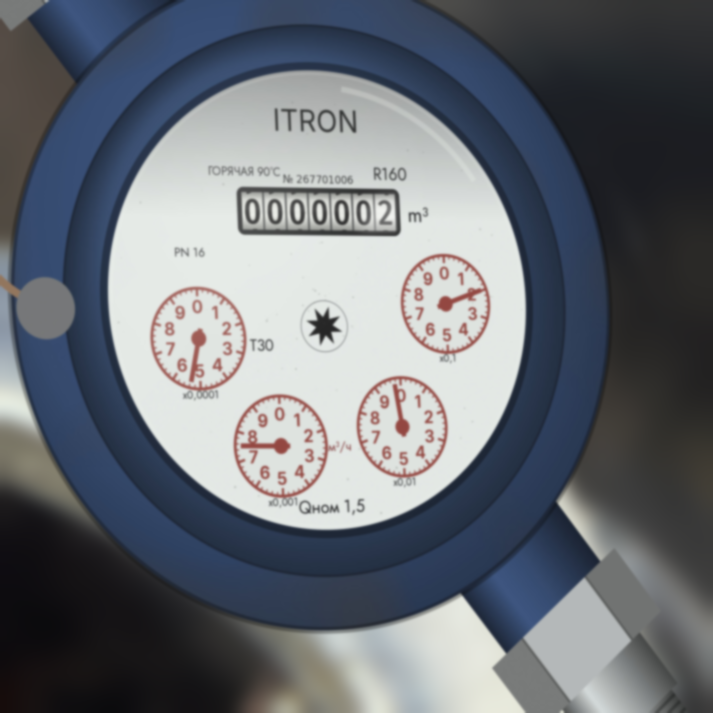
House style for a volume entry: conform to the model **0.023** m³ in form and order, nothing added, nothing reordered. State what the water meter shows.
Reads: **2.1975** m³
